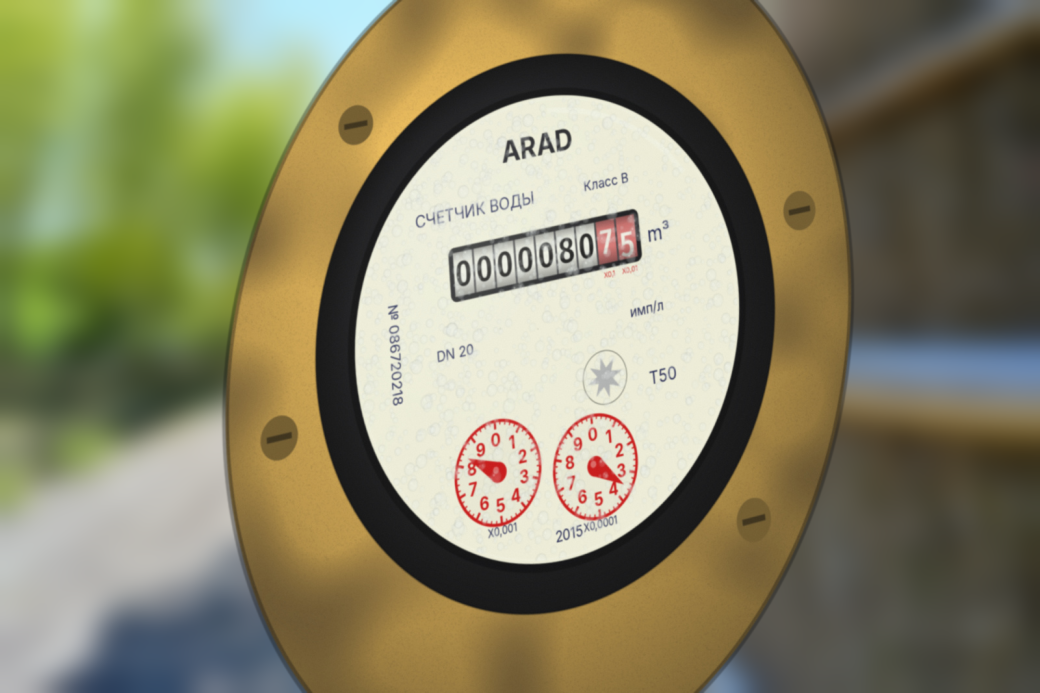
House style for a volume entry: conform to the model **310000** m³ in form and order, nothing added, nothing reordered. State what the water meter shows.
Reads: **80.7483** m³
